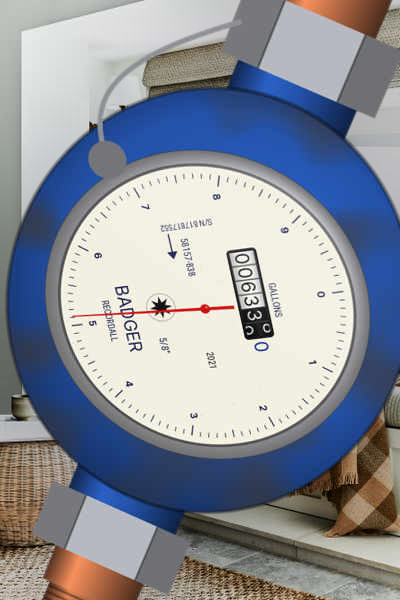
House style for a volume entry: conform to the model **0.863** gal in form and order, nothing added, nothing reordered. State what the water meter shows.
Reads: **63385.1** gal
